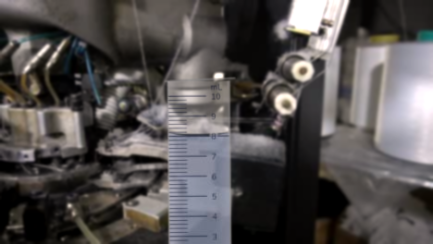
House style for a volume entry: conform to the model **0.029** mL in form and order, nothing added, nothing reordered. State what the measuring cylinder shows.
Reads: **8** mL
